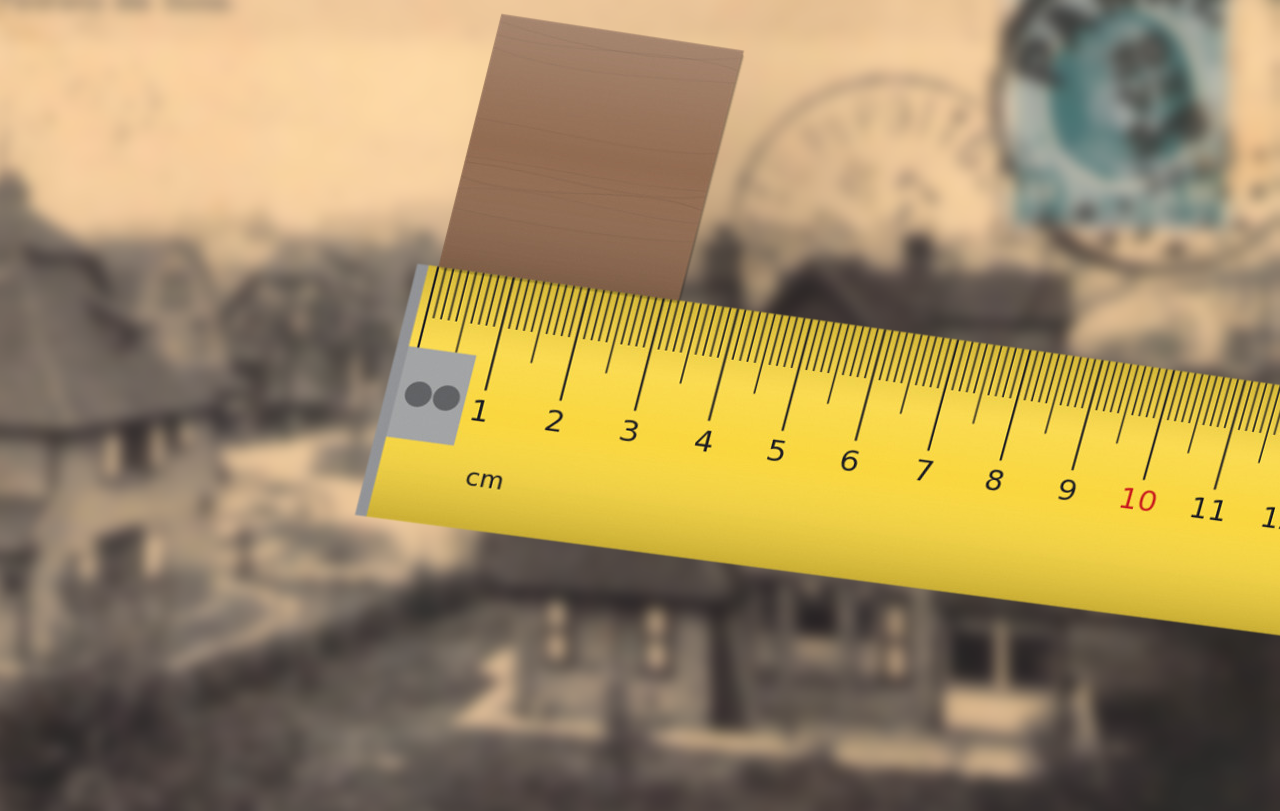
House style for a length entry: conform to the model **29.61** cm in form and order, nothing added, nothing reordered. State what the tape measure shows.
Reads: **3.2** cm
